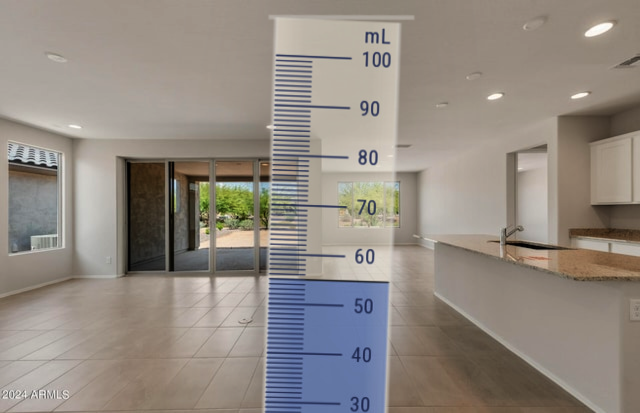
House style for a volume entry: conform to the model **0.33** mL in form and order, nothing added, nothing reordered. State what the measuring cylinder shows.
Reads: **55** mL
